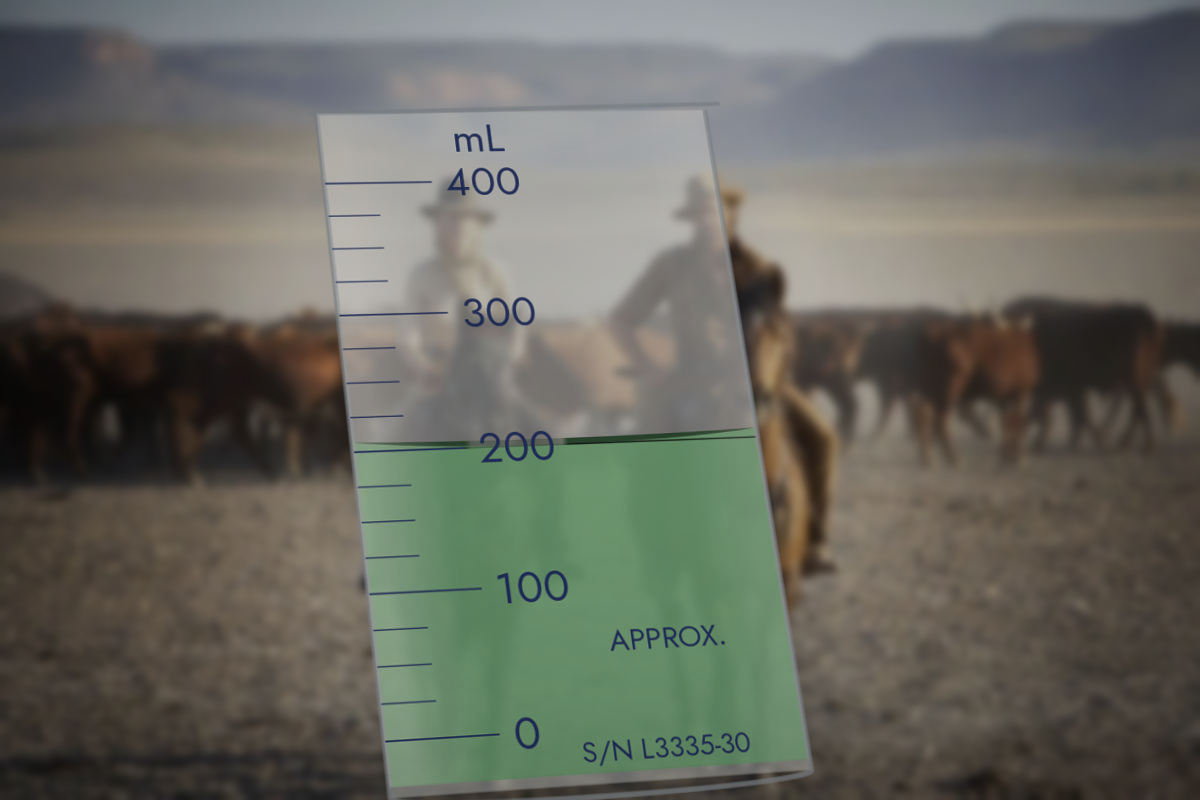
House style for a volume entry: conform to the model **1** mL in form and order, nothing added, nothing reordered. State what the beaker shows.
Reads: **200** mL
